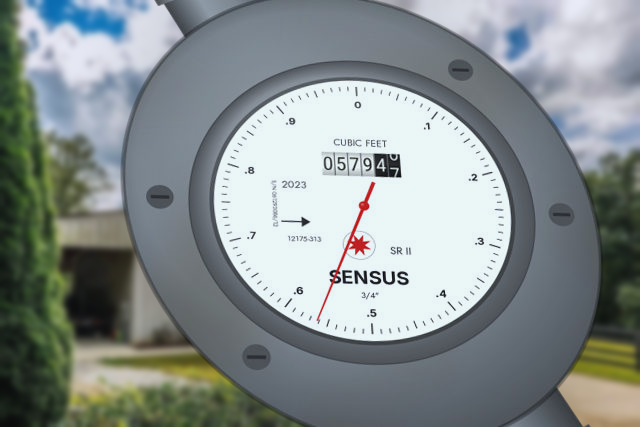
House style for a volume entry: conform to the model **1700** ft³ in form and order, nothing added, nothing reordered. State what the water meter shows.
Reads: **57946.56** ft³
